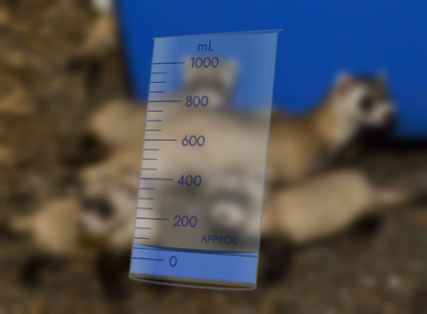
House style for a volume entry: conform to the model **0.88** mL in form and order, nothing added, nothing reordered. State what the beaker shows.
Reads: **50** mL
